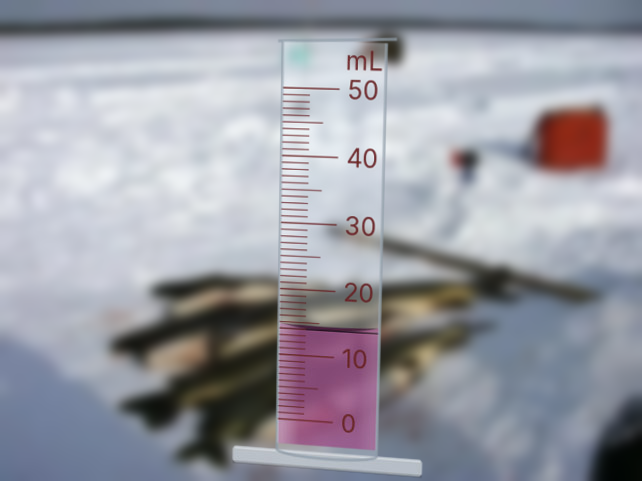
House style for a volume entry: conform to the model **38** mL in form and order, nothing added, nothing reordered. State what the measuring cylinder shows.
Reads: **14** mL
